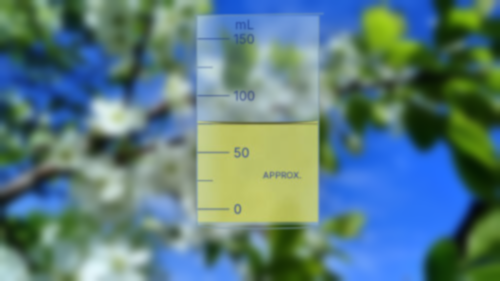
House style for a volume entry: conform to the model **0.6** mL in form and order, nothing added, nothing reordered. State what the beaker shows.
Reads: **75** mL
